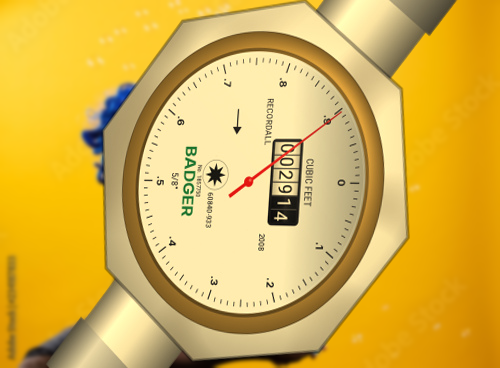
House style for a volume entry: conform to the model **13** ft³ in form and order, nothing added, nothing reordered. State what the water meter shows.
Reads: **2913.90** ft³
